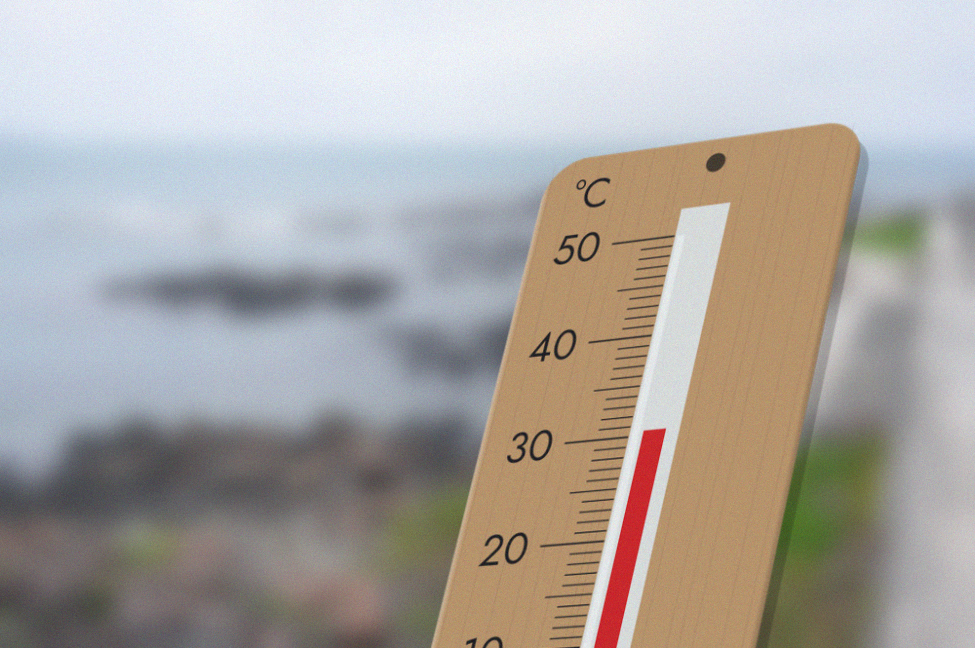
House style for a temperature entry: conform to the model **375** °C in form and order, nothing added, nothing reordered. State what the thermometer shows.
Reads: **30.5** °C
